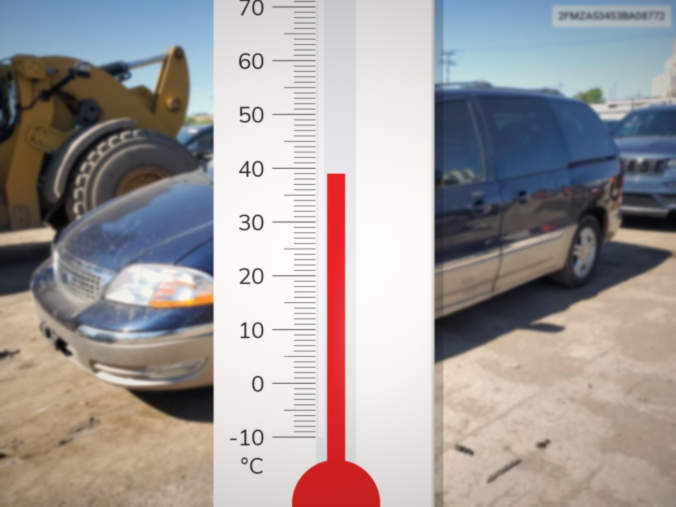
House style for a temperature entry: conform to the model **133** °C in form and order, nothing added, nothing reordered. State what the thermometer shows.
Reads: **39** °C
